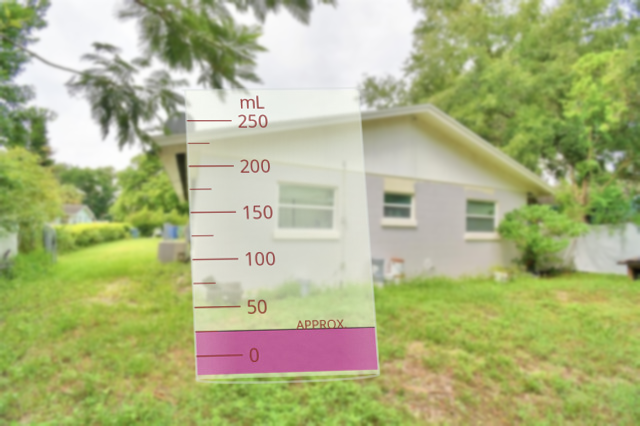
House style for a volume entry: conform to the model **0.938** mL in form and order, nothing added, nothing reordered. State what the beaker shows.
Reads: **25** mL
